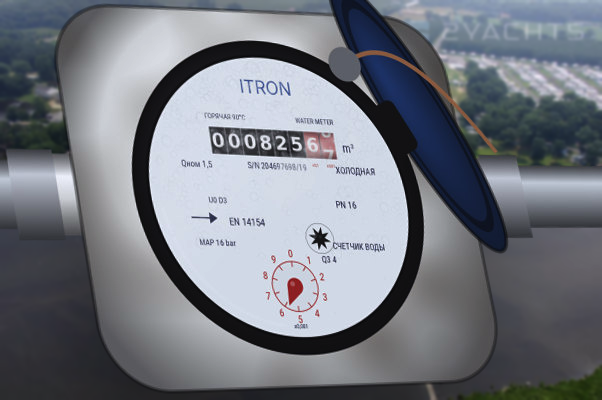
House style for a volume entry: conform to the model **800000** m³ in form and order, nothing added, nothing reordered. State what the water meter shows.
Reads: **825.665** m³
